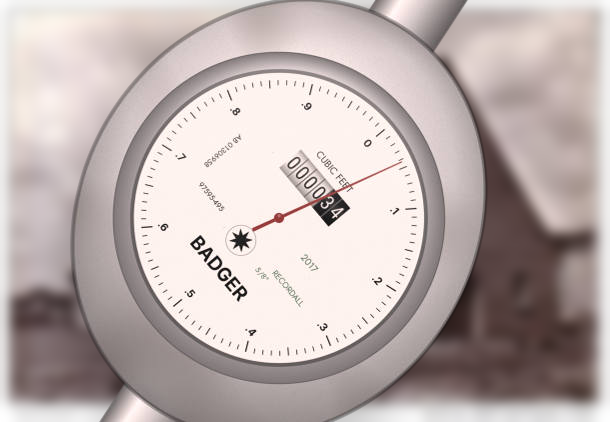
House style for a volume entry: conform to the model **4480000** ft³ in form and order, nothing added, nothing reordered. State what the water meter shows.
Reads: **34.04** ft³
